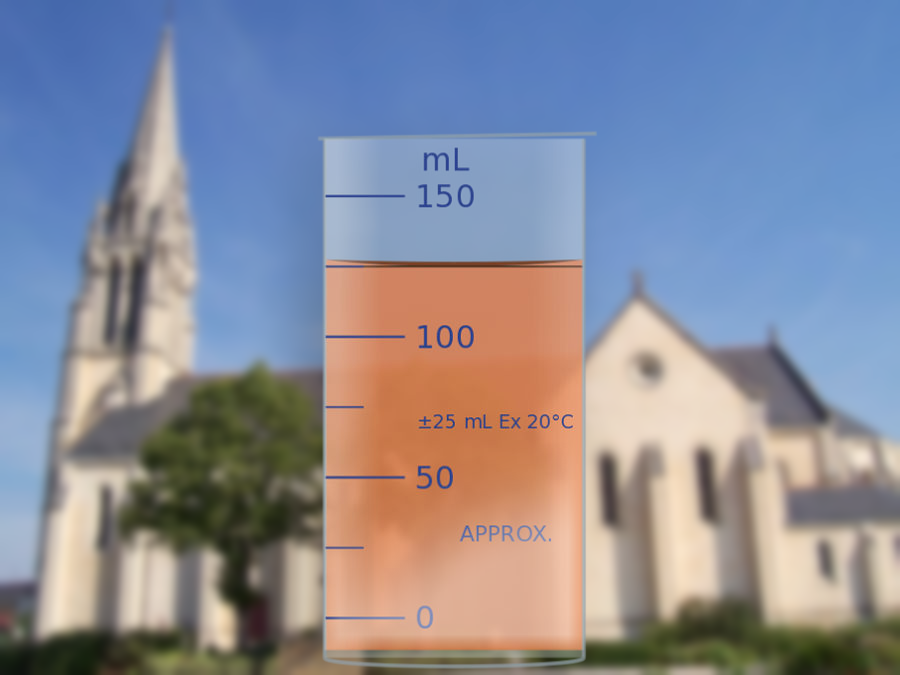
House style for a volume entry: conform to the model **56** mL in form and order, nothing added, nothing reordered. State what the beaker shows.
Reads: **125** mL
